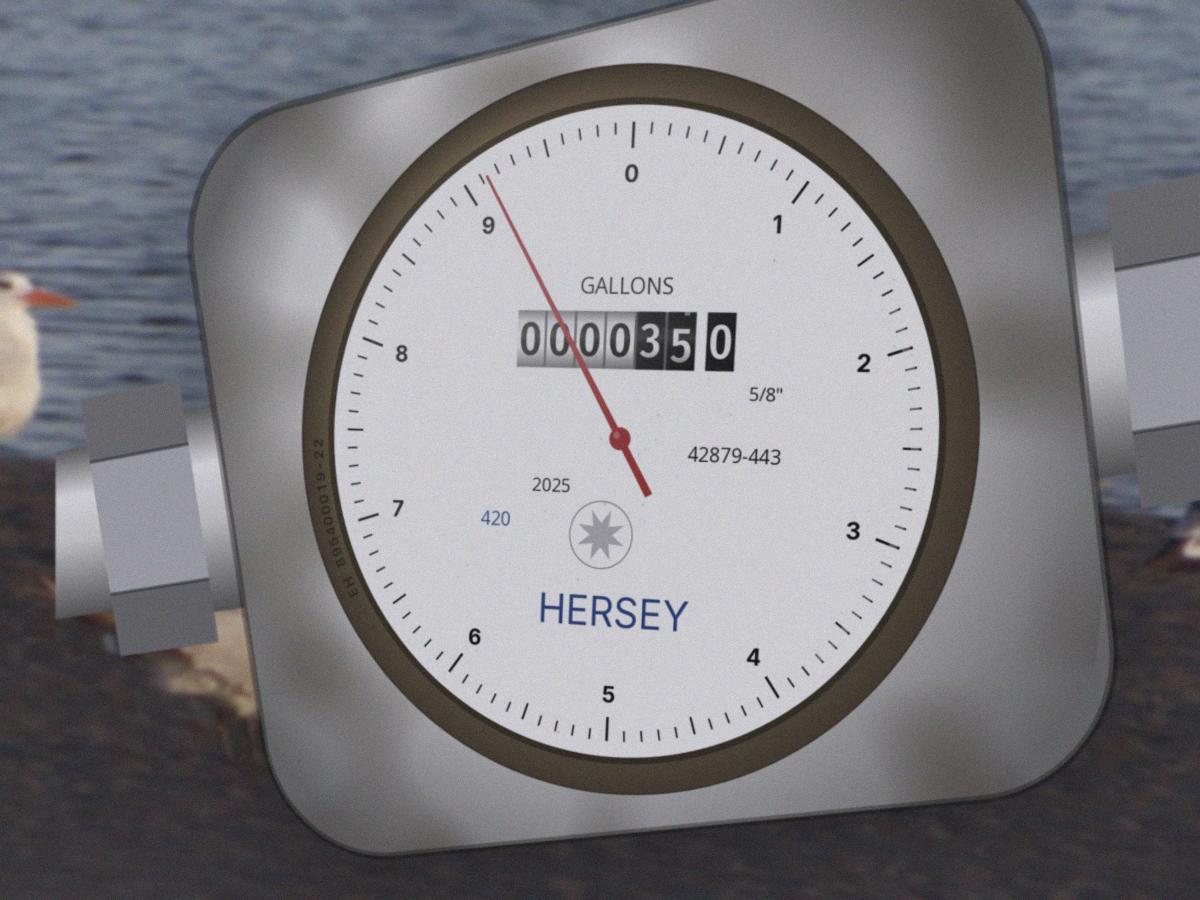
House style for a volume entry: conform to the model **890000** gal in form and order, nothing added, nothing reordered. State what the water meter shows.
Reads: **349.1** gal
